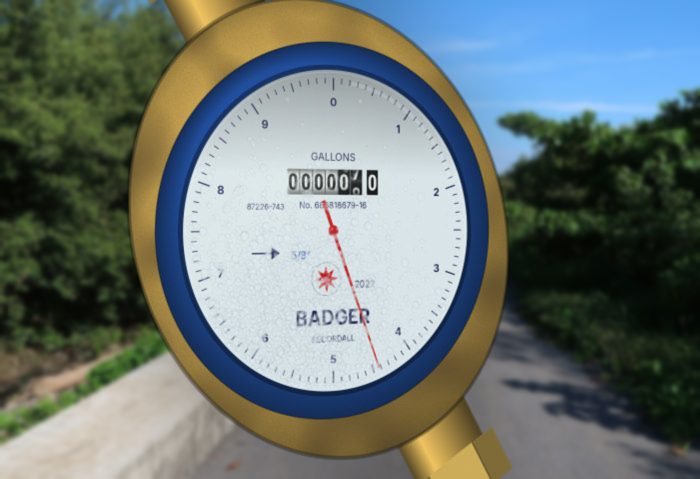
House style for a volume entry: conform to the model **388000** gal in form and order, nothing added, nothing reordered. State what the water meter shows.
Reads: **74.4** gal
